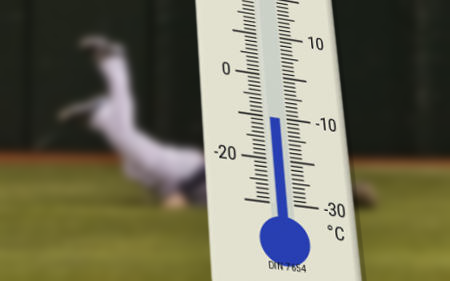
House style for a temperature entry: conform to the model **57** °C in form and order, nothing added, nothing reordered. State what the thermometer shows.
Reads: **-10** °C
